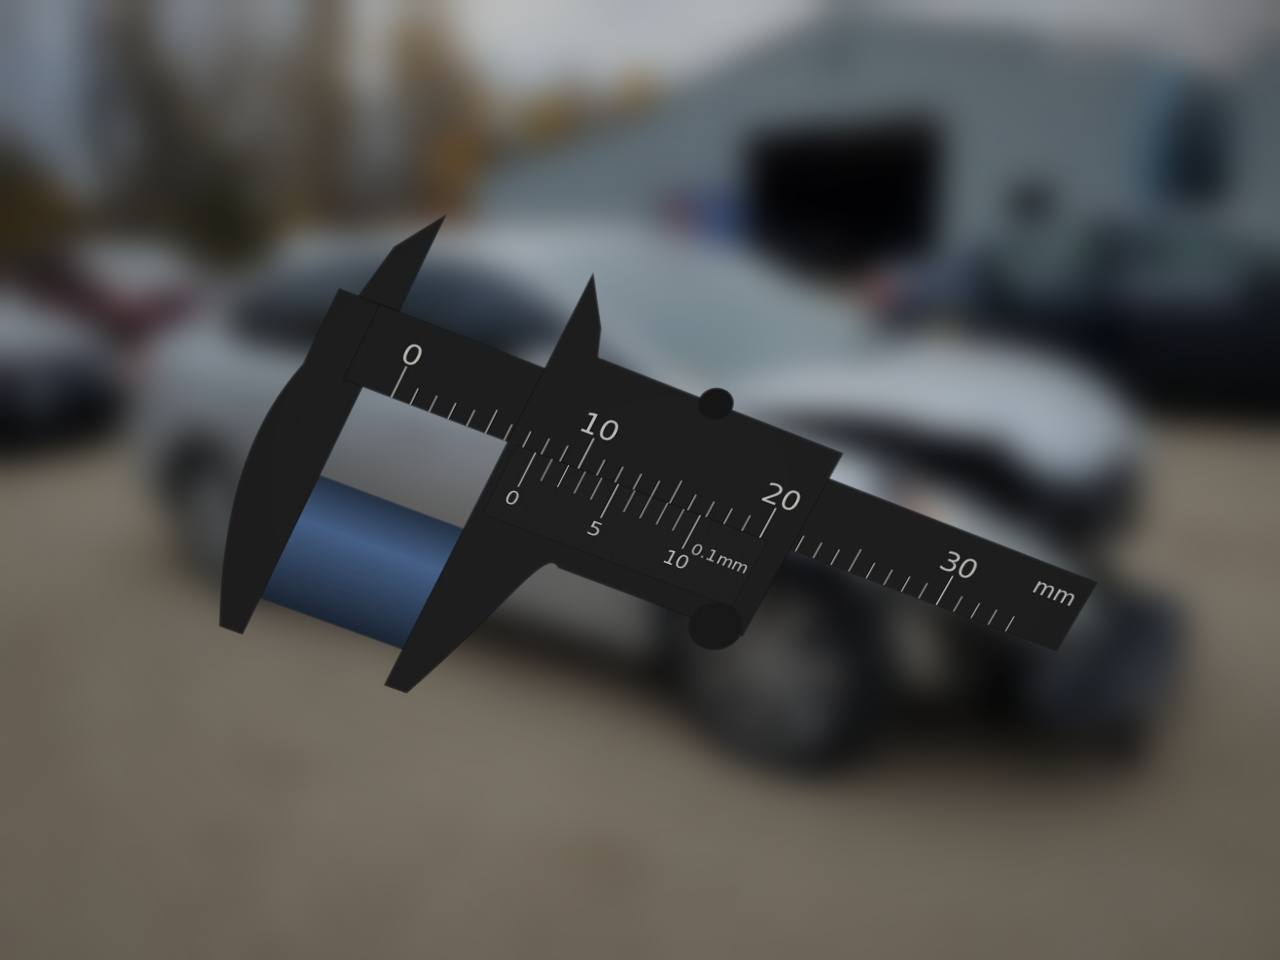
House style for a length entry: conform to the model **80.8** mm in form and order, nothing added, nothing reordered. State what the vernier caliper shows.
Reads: **7.7** mm
